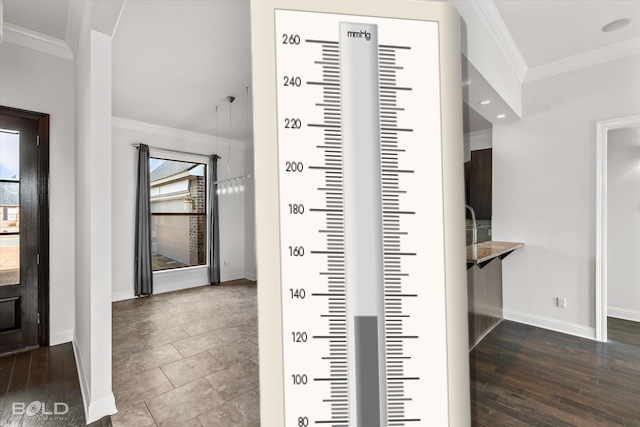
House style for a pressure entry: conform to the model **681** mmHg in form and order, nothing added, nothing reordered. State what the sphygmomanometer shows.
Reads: **130** mmHg
